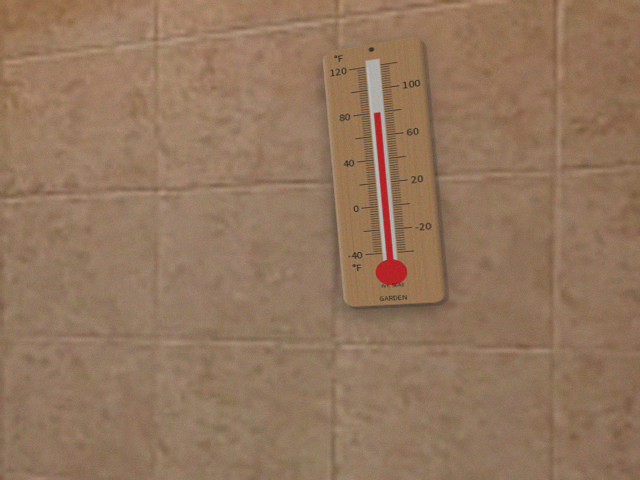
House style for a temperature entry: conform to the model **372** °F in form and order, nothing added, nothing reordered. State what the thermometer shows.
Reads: **80** °F
